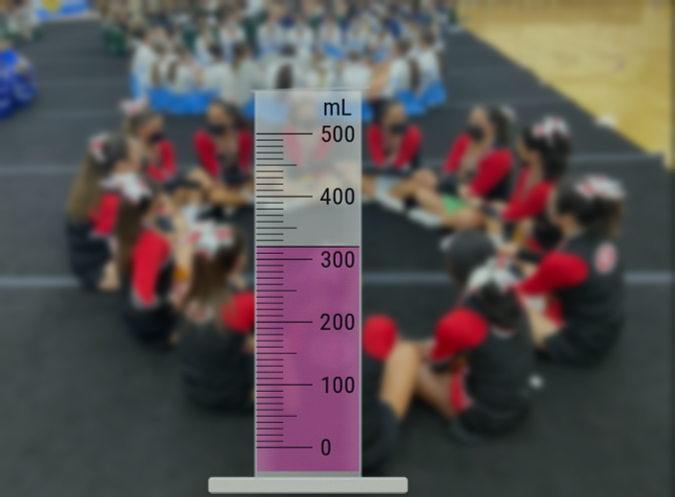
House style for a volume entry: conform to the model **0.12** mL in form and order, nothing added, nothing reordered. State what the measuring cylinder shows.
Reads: **320** mL
